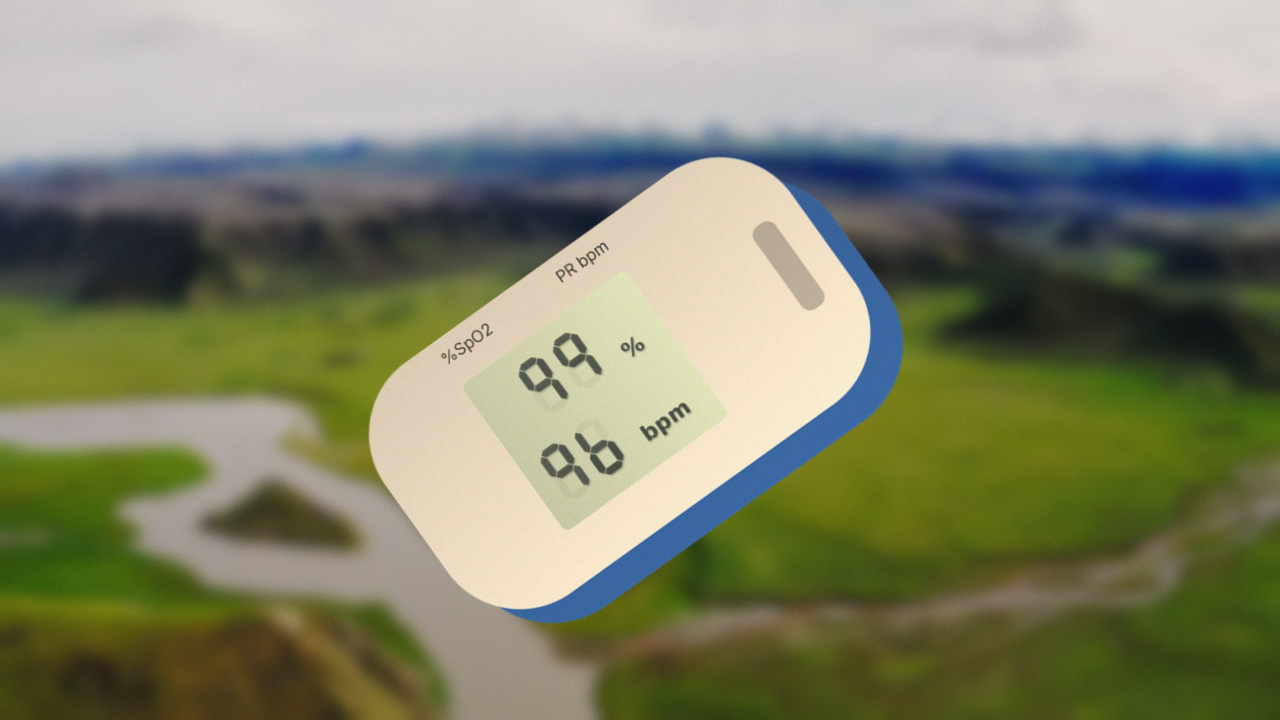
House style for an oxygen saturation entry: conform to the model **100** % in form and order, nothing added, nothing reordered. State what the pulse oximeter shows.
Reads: **99** %
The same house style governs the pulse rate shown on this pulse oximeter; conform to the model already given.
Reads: **96** bpm
